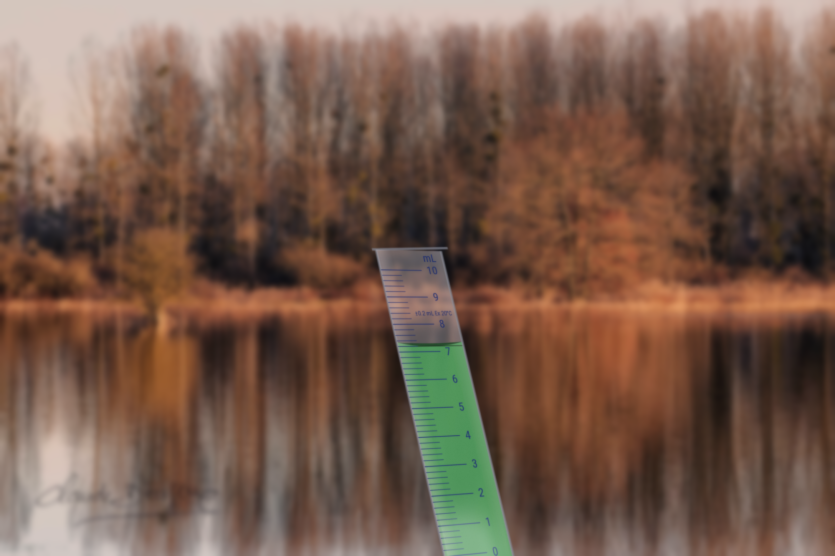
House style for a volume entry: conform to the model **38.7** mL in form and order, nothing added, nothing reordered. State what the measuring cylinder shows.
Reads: **7.2** mL
